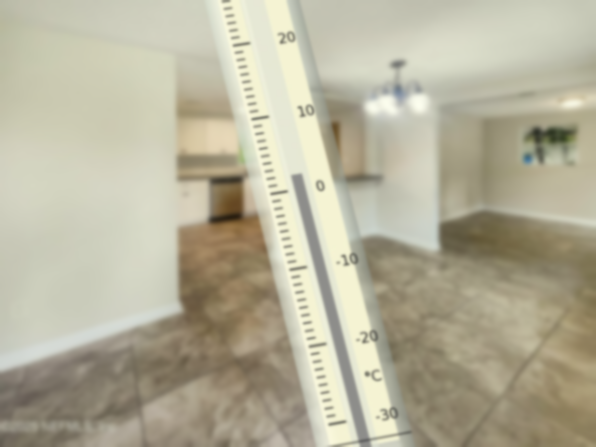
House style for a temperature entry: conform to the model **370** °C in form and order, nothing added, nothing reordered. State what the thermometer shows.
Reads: **2** °C
